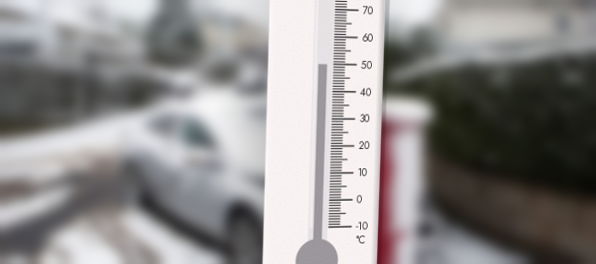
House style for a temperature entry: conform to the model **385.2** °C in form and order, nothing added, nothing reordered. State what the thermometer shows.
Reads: **50** °C
